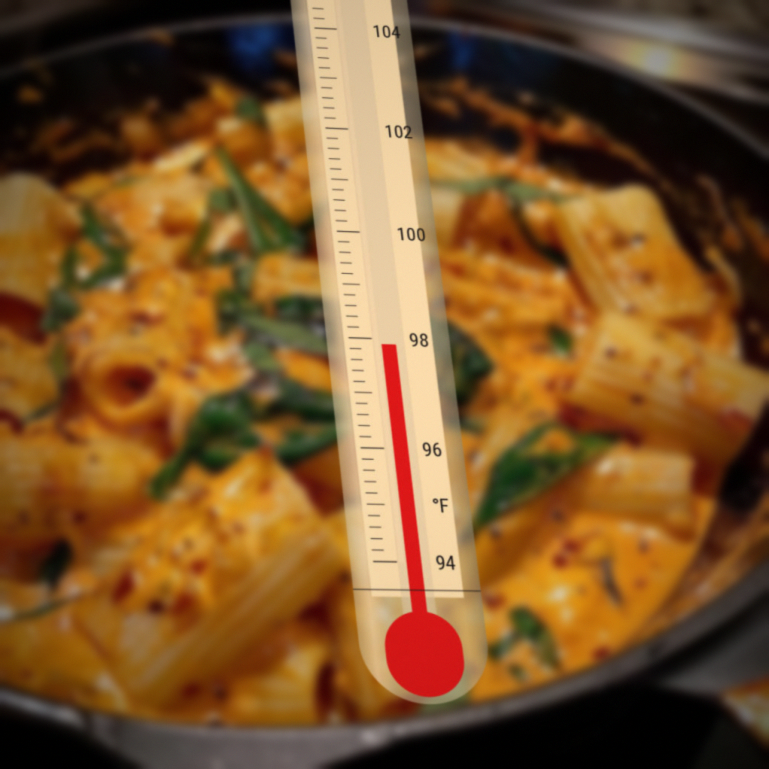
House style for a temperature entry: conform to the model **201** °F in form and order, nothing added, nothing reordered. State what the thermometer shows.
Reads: **97.9** °F
